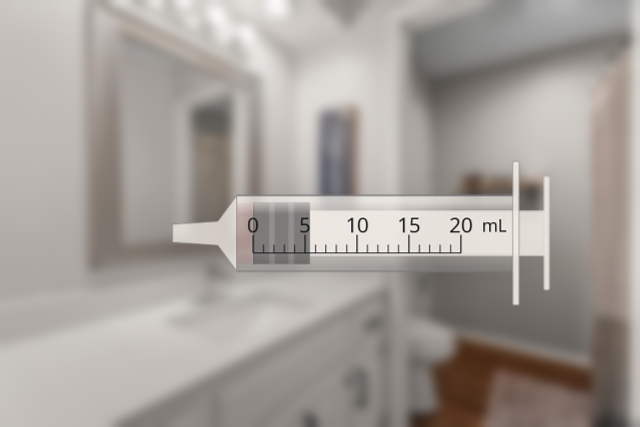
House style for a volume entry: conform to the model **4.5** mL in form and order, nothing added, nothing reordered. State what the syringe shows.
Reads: **0** mL
